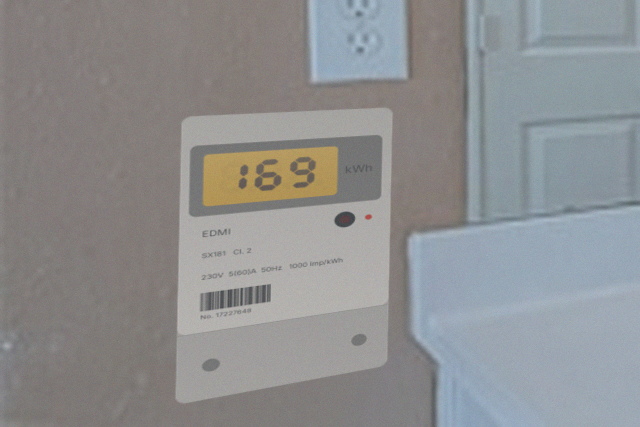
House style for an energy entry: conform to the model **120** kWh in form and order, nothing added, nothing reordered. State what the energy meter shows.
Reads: **169** kWh
